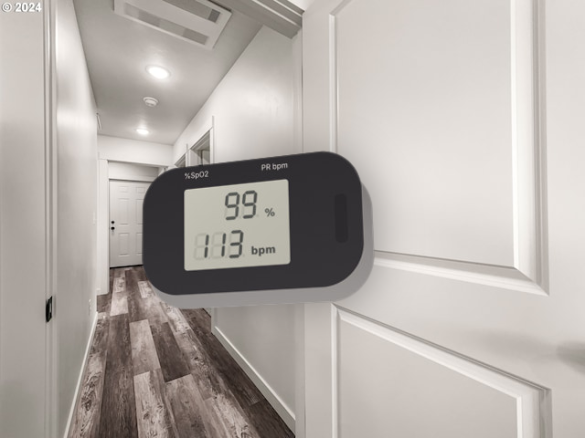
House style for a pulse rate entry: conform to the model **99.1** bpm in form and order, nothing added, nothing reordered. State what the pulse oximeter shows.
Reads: **113** bpm
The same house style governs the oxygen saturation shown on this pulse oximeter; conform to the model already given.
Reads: **99** %
